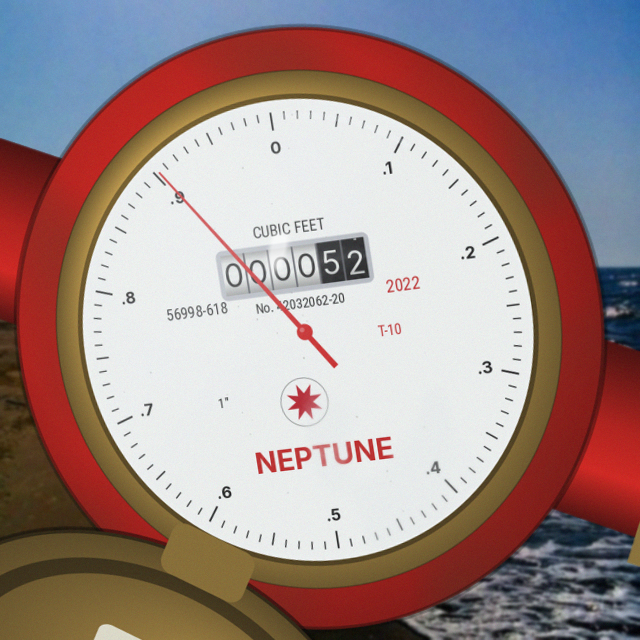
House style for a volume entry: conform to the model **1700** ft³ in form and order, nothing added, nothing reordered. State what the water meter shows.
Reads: **51.90** ft³
